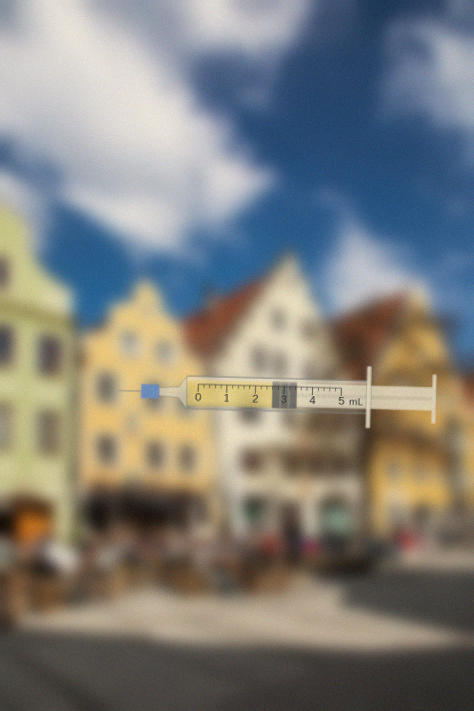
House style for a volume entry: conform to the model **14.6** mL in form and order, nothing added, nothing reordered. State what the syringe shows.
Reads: **2.6** mL
